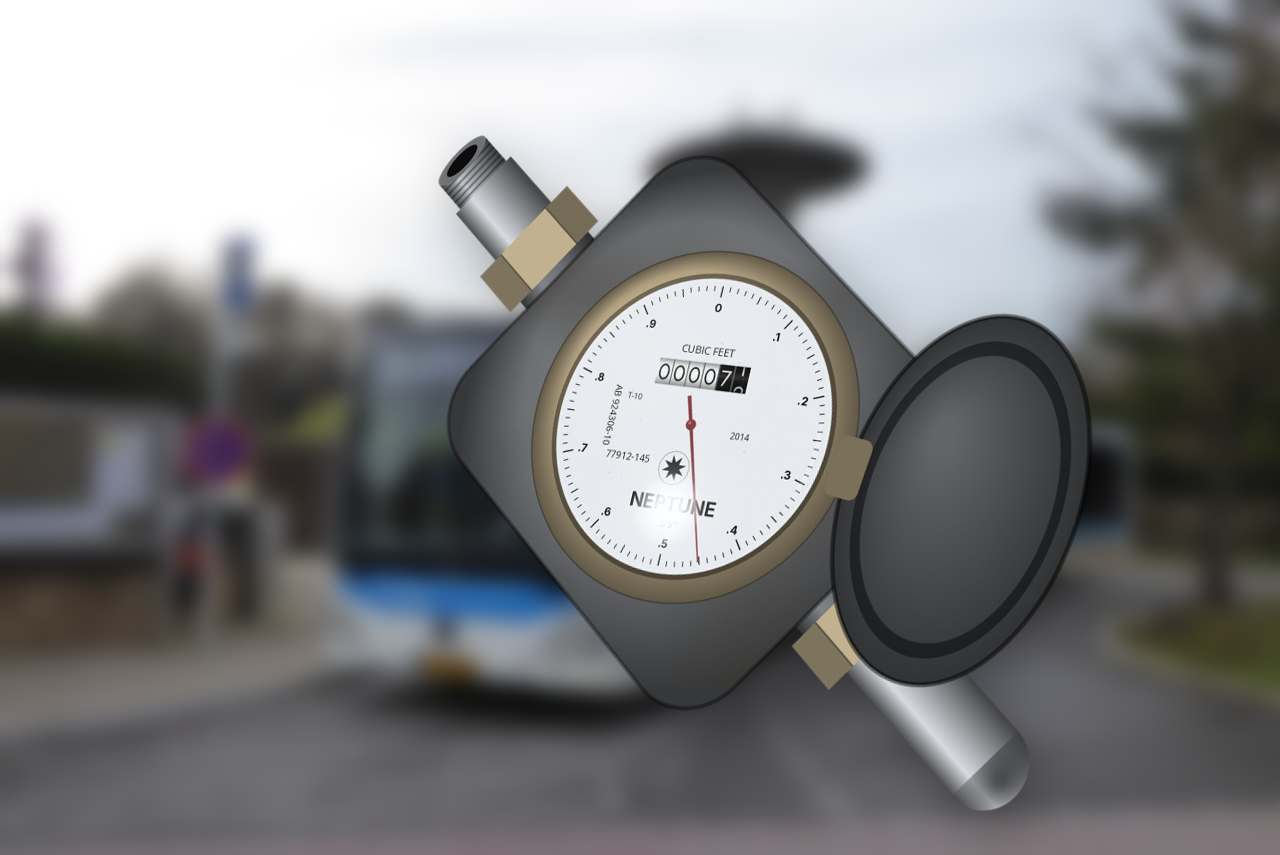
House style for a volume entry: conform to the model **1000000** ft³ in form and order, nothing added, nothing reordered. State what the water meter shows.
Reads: **71.45** ft³
